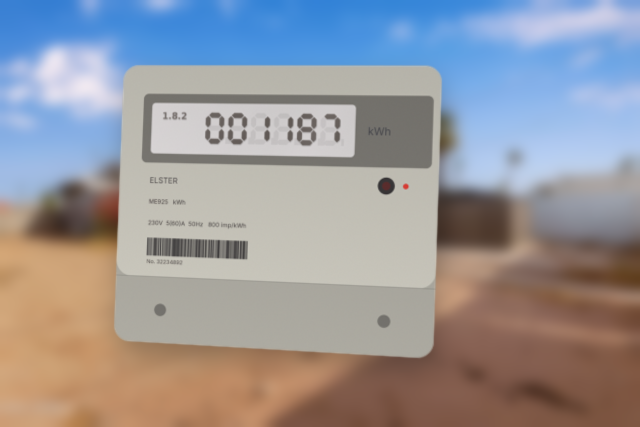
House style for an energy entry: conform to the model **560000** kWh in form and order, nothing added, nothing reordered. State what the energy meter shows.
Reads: **1187** kWh
